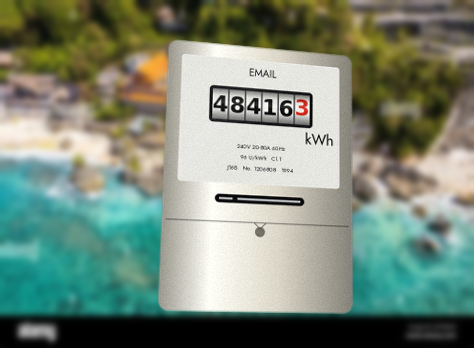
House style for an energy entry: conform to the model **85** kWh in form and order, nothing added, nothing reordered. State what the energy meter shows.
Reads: **48416.3** kWh
